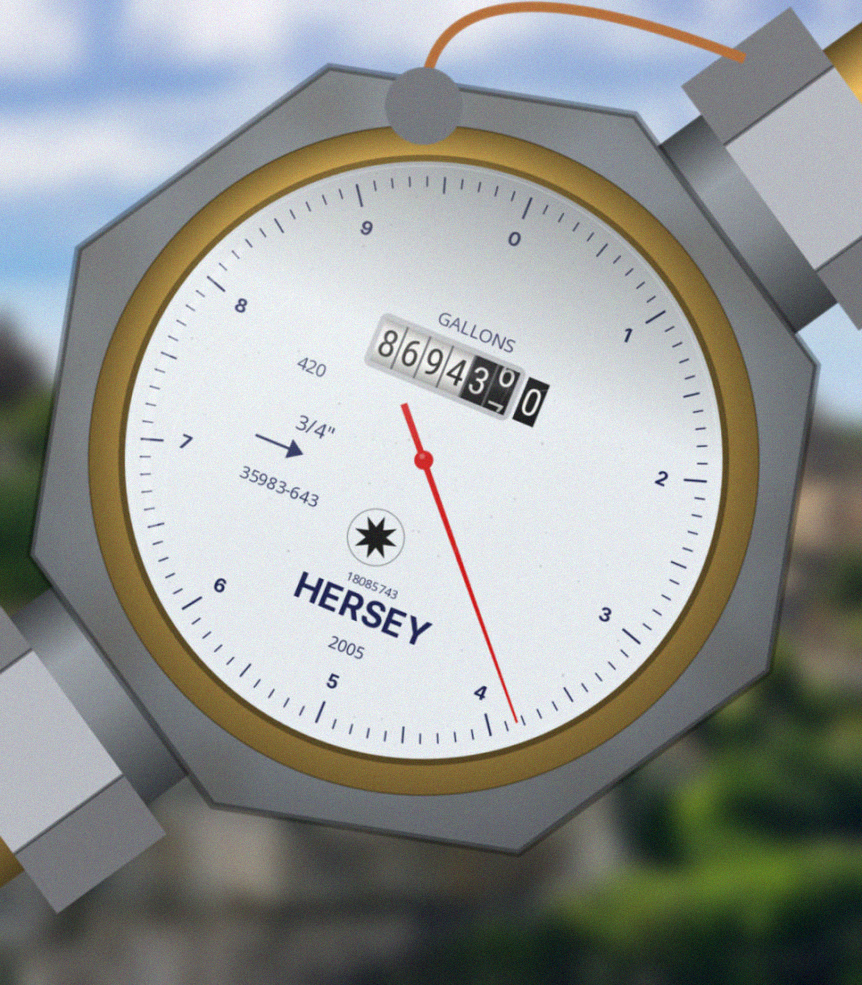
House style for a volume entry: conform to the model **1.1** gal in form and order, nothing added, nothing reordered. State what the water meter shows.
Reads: **8694363.8** gal
